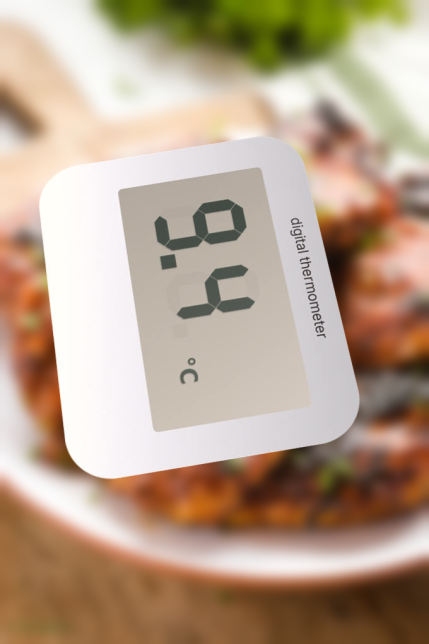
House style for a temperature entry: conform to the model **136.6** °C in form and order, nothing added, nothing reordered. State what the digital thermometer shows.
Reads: **9.4** °C
